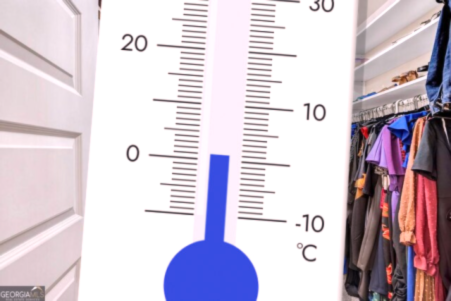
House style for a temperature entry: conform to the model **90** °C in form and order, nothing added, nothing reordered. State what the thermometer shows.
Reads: **1** °C
